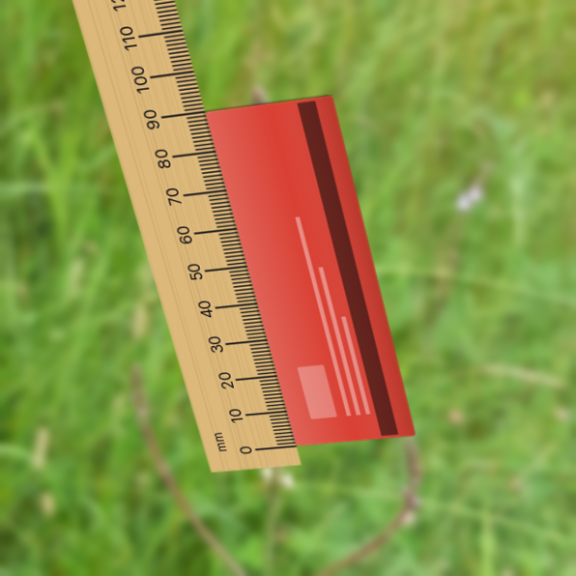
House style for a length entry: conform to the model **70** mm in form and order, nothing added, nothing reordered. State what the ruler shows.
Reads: **90** mm
